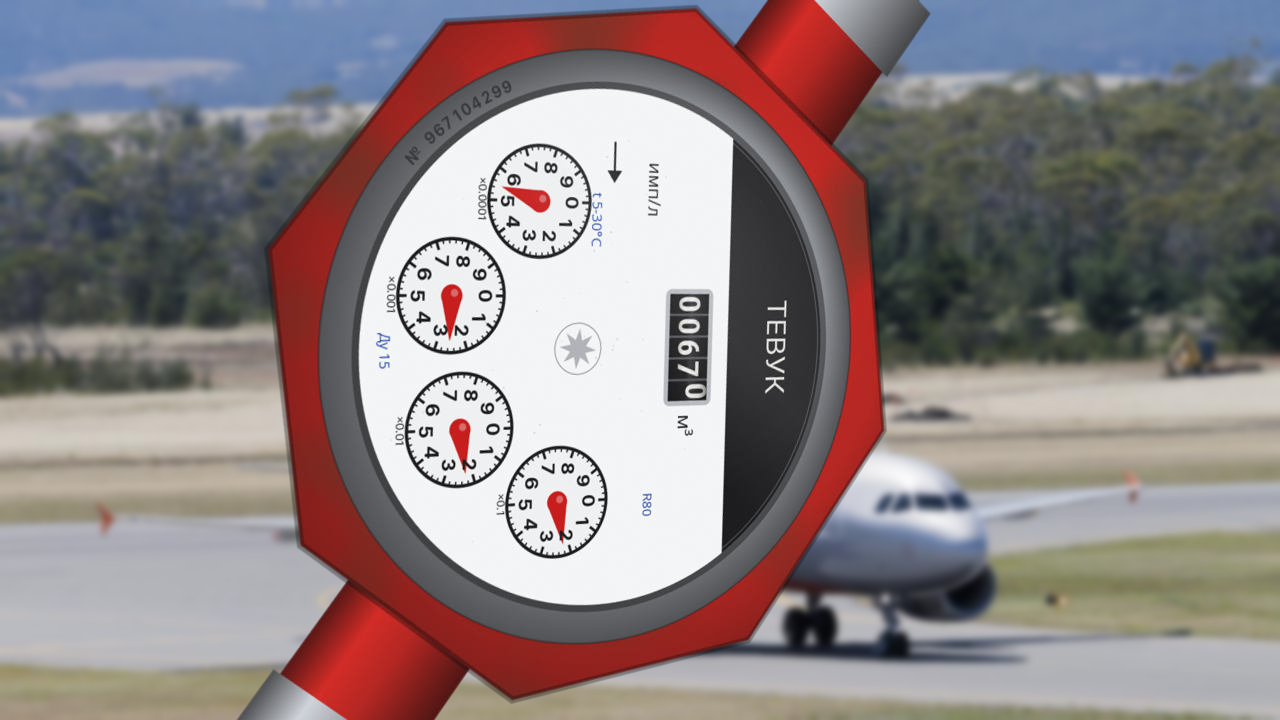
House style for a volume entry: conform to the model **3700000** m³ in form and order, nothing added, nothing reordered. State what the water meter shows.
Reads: **670.2225** m³
